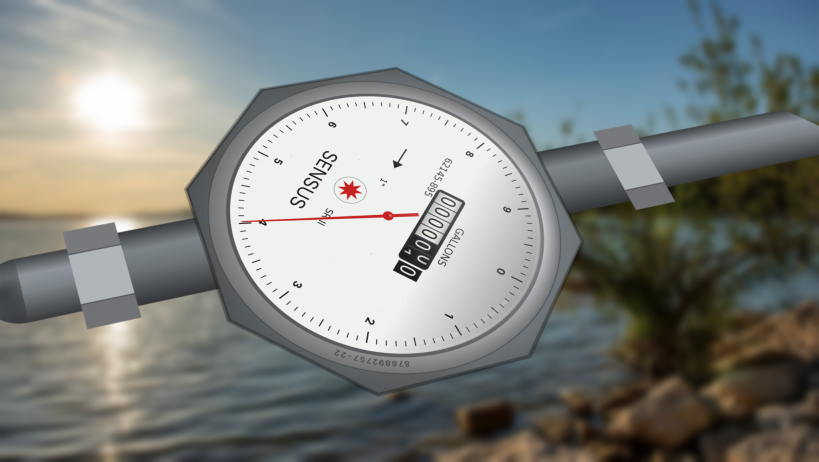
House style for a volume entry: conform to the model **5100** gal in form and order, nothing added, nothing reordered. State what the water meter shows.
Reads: **4.0** gal
